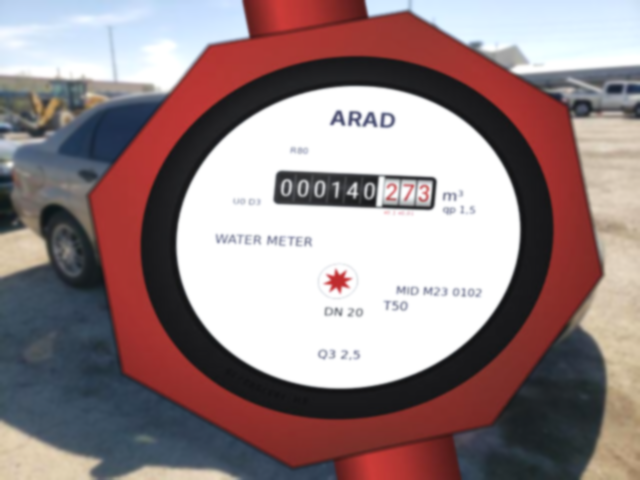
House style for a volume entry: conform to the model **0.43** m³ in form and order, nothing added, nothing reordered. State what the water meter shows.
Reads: **140.273** m³
